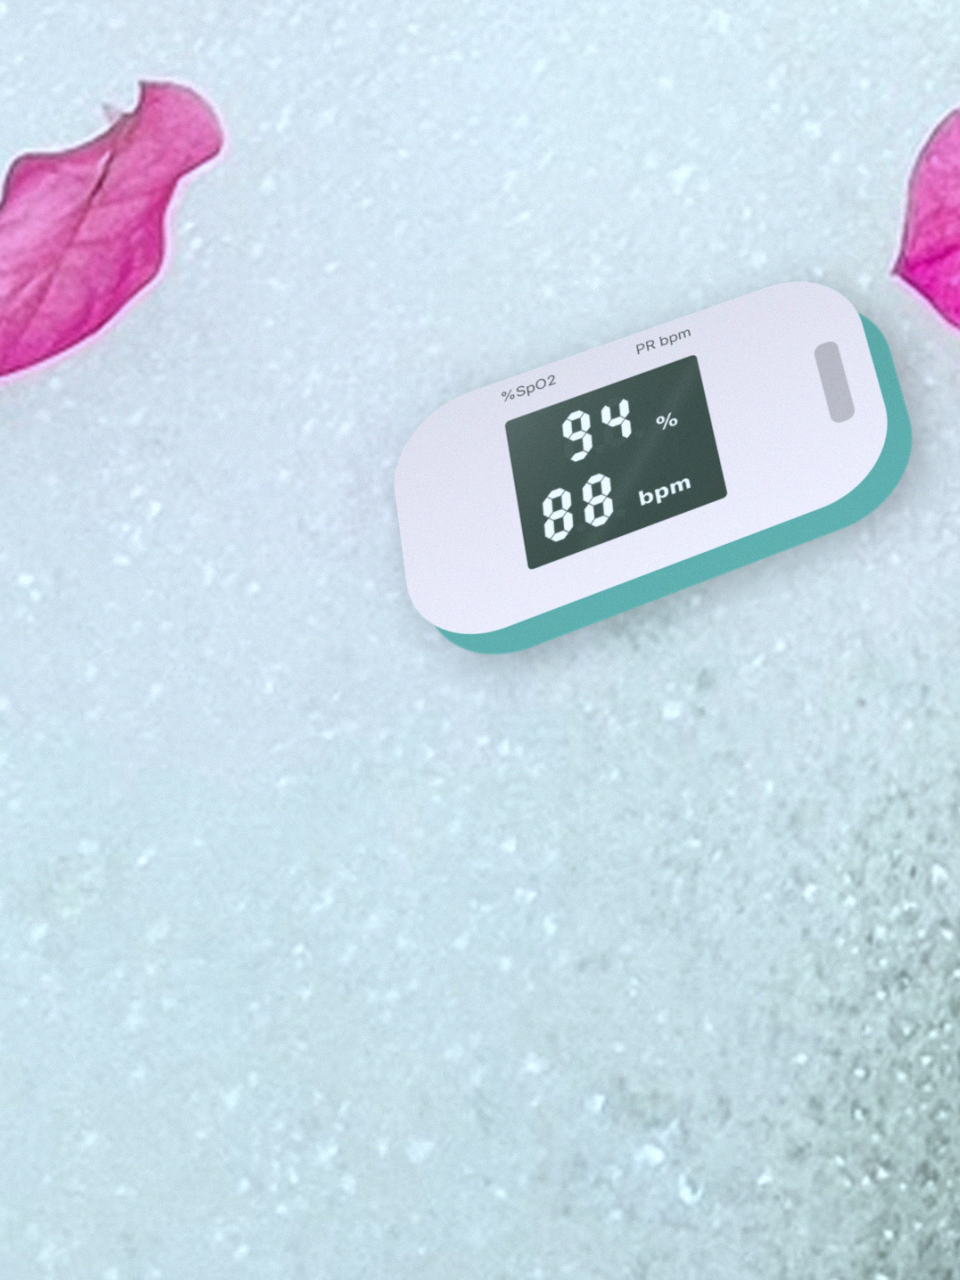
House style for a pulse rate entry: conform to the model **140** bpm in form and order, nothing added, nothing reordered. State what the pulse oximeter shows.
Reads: **88** bpm
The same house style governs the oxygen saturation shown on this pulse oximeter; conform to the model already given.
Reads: **94** %
